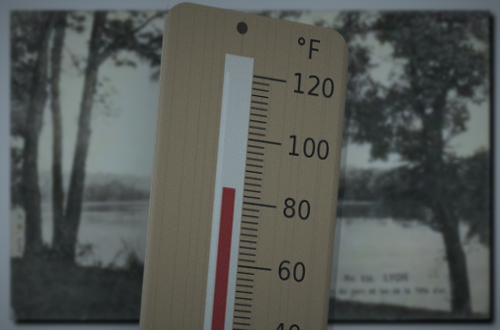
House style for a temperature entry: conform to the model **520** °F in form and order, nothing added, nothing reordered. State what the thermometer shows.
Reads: **84** °F
